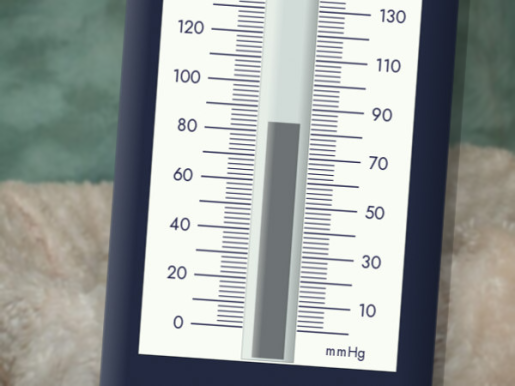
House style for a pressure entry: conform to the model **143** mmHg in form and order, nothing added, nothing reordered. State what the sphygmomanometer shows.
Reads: **84** mmHg
